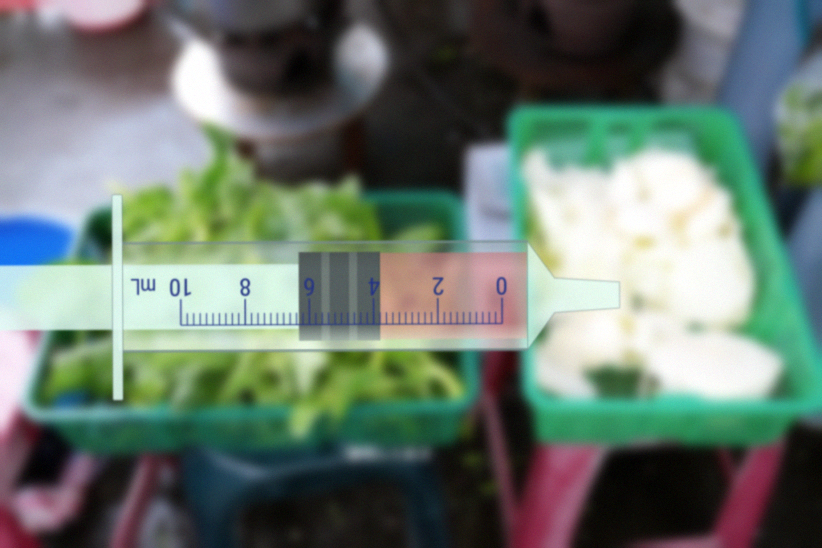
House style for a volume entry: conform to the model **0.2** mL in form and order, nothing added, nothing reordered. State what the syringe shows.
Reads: **3.8** mL
